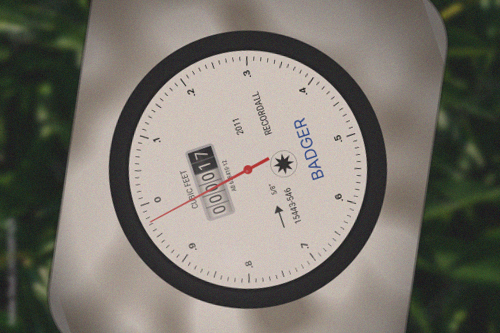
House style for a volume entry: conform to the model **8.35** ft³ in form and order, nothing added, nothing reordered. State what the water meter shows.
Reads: **16.97** ft³
